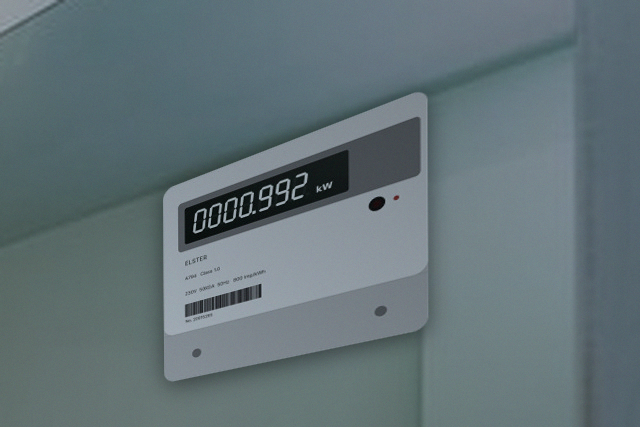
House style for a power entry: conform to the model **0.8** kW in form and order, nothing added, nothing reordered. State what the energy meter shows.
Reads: **0.992** kW
